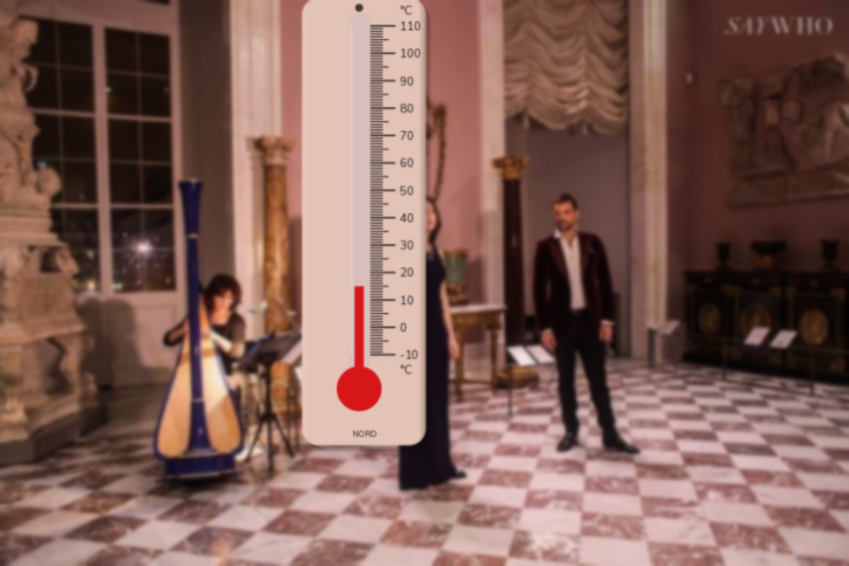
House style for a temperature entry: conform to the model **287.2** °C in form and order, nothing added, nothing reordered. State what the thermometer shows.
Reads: **15** °C
